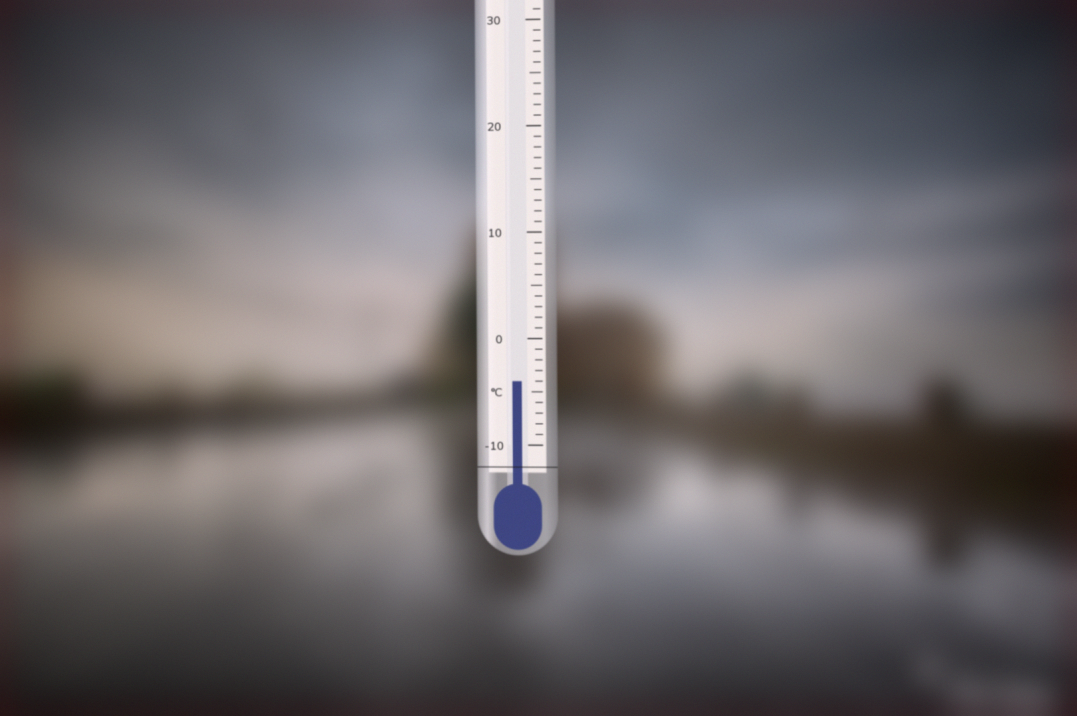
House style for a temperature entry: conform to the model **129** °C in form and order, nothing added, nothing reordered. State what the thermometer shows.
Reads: **-4** °C
